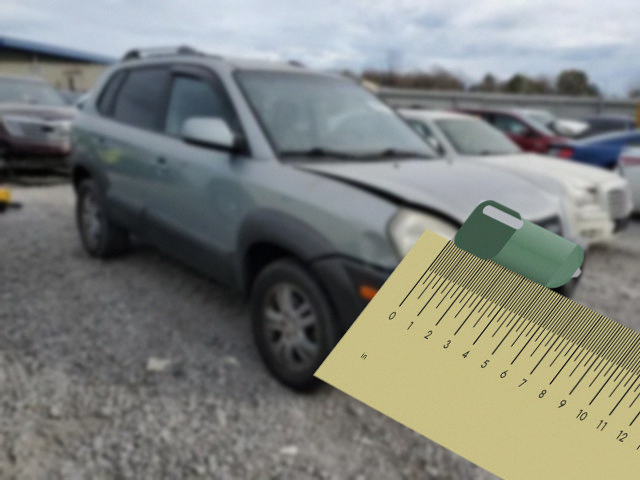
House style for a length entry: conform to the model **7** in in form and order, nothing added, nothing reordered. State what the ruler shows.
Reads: **6** in
